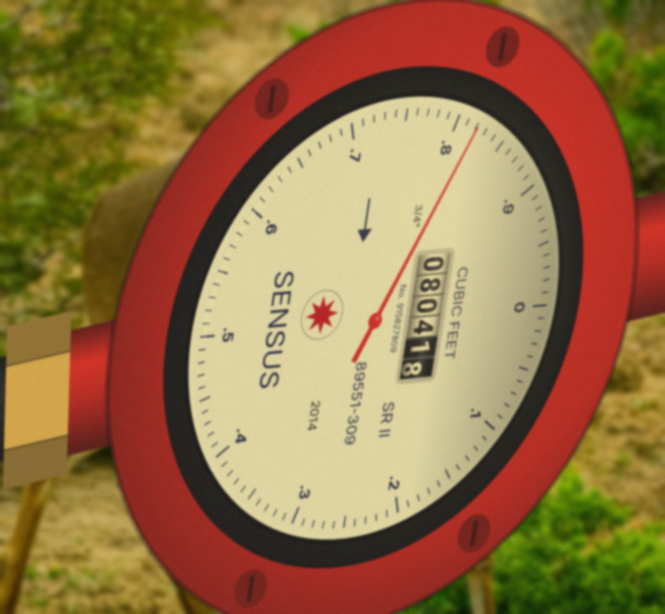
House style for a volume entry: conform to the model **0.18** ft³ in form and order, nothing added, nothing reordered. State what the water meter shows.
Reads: **80417.82** ft³
